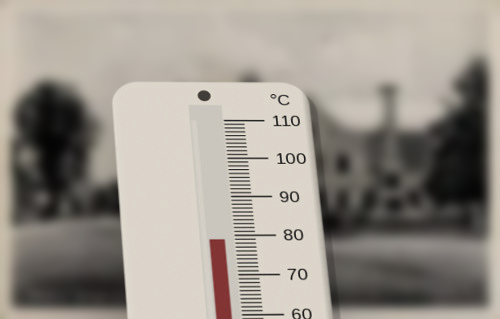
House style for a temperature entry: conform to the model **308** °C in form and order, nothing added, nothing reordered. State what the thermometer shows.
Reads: **79** °C
